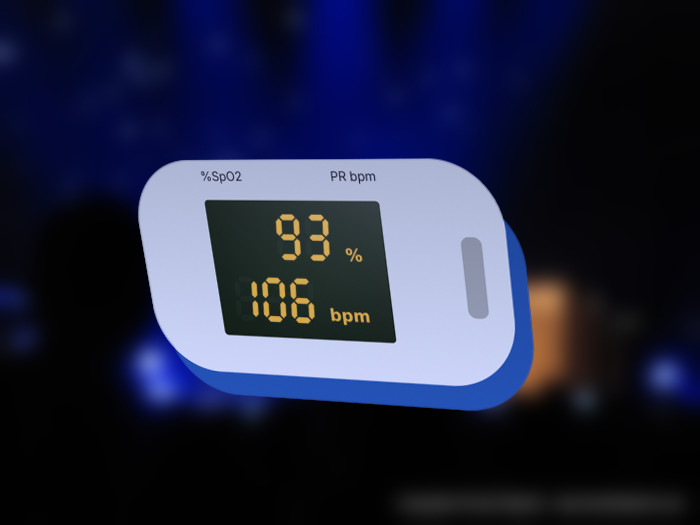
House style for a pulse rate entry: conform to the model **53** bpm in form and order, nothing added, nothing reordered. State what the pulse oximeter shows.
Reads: **106** bpm
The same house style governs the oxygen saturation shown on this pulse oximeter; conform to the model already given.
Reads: **93** %
